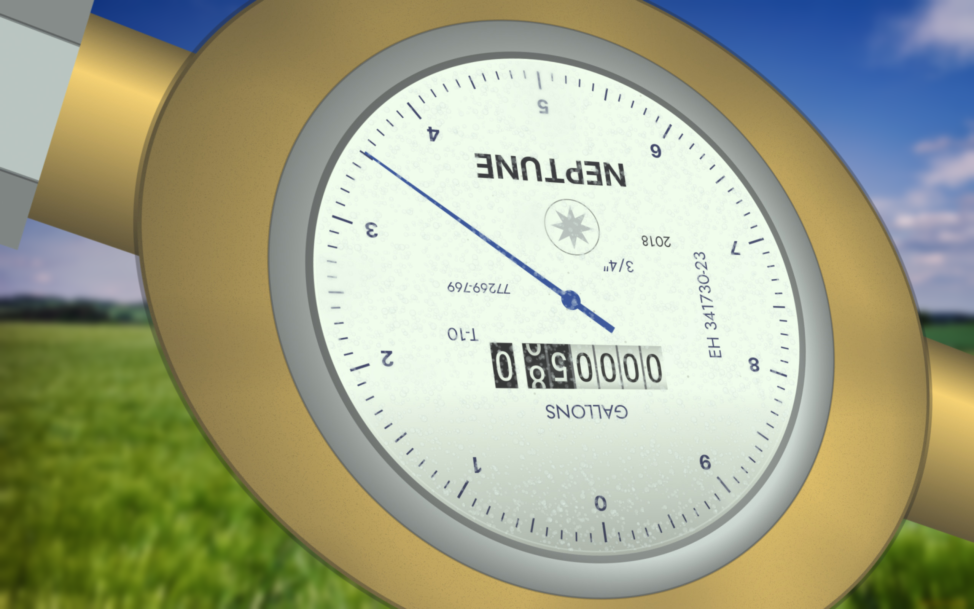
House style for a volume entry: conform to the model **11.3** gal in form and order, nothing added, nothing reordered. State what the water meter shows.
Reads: **583.5** gal
